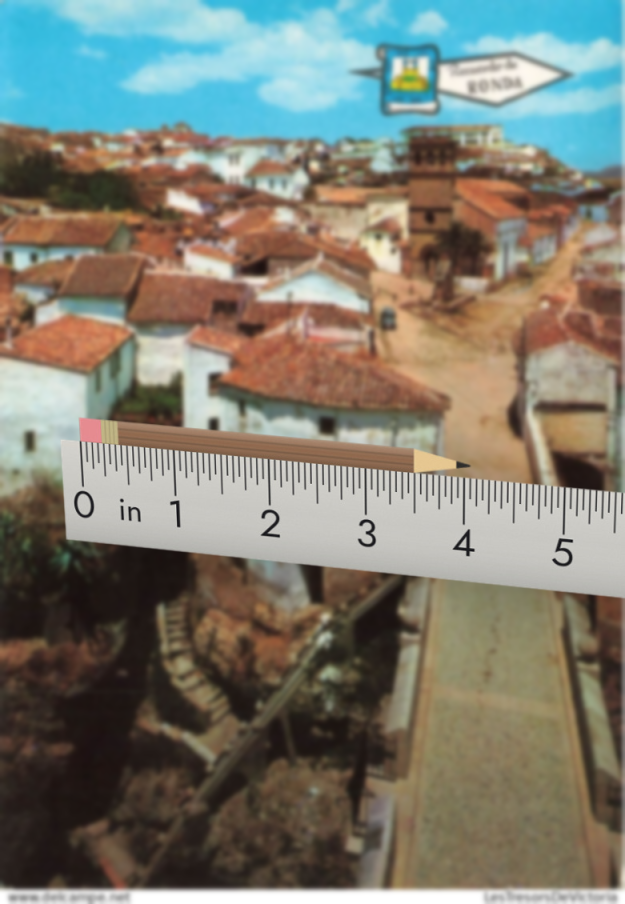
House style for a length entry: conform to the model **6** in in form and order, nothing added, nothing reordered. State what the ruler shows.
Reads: **4.0625** in
